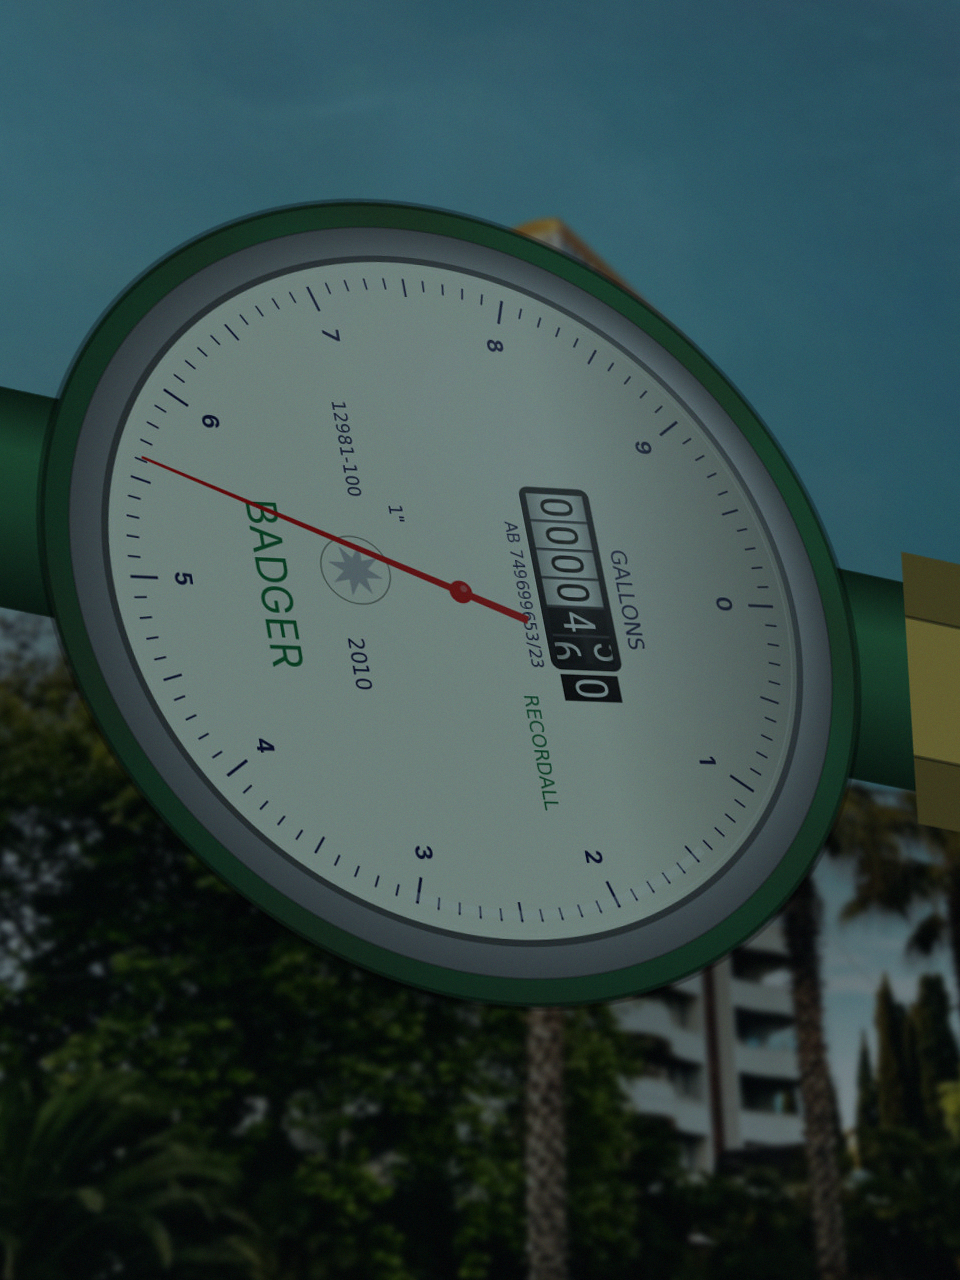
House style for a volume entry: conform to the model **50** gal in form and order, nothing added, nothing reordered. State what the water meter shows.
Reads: **455.6** gal
